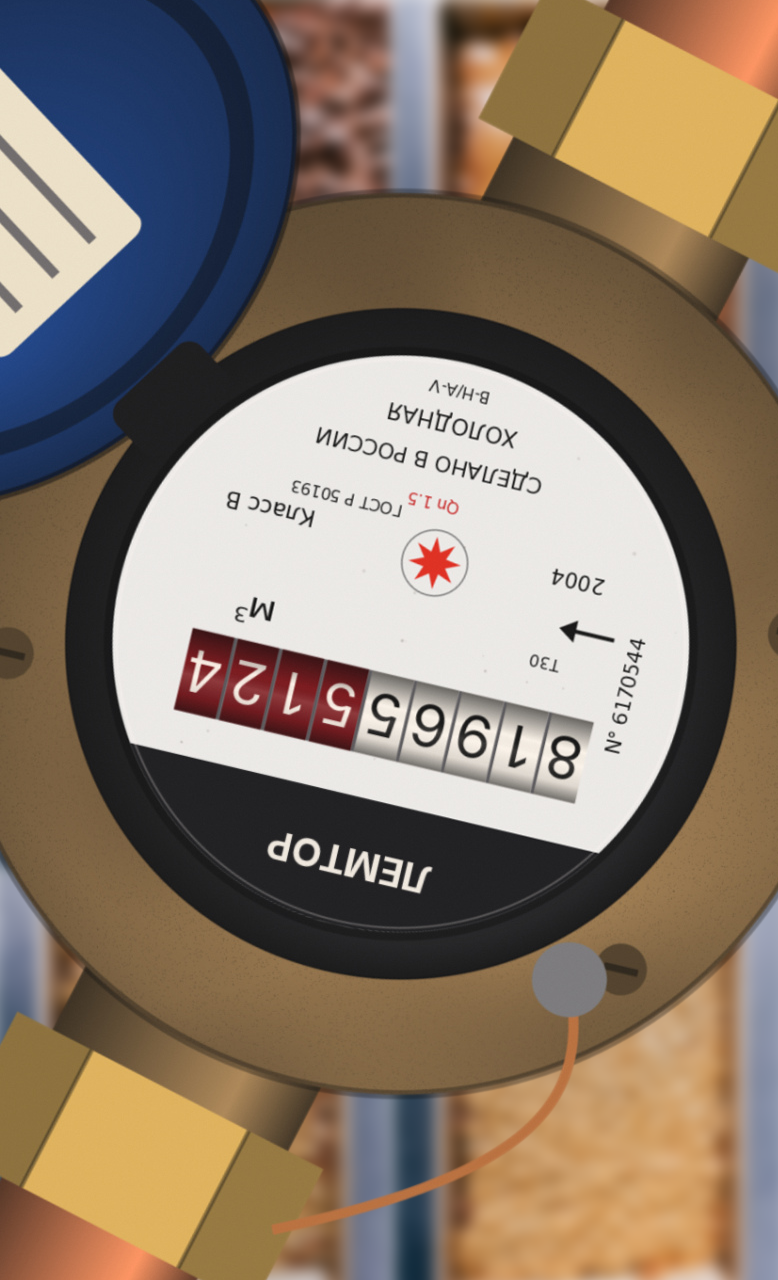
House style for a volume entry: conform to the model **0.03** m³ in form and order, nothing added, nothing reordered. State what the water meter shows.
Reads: **81965.5124** m³
